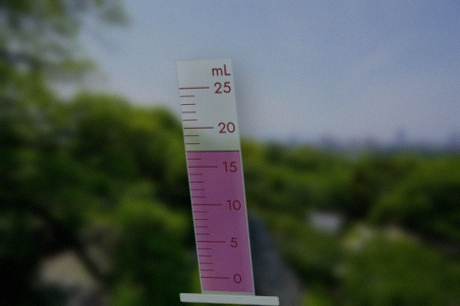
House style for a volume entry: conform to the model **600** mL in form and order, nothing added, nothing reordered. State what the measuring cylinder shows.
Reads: **17** mL
